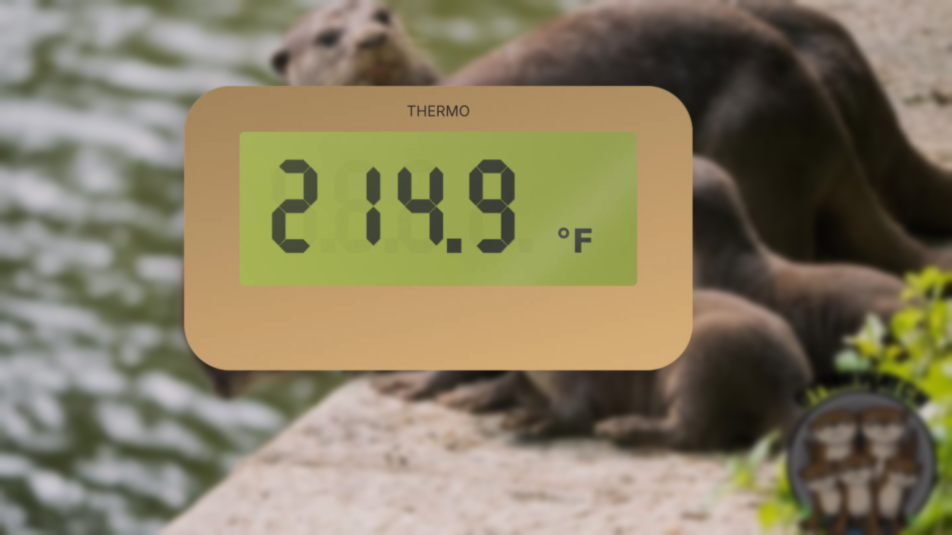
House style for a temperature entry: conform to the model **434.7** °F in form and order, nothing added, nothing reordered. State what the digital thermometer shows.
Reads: **214.9** °F
